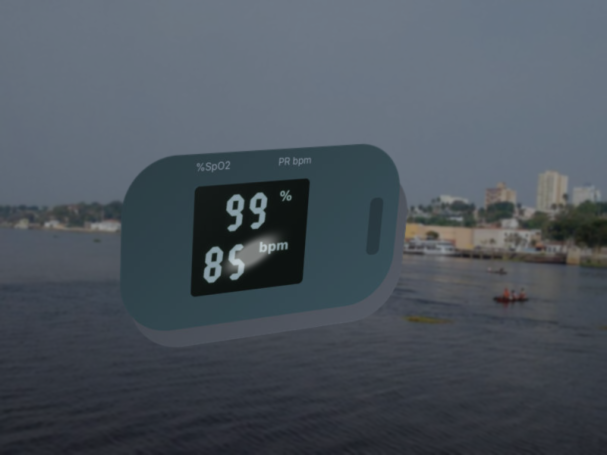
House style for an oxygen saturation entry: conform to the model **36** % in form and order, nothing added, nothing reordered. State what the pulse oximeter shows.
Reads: **99** %
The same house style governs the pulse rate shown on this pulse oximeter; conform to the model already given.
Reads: **85** bpm
